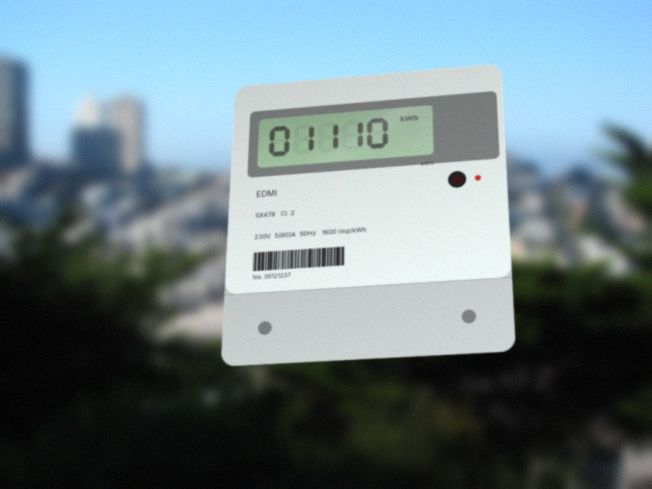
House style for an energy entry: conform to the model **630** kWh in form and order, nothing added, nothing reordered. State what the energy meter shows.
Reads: **1110** kWh
